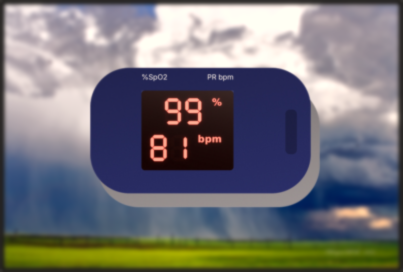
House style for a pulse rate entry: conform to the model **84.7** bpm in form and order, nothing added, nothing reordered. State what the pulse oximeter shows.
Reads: **81** bpm
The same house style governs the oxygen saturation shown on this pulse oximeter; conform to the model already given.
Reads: **99** %
